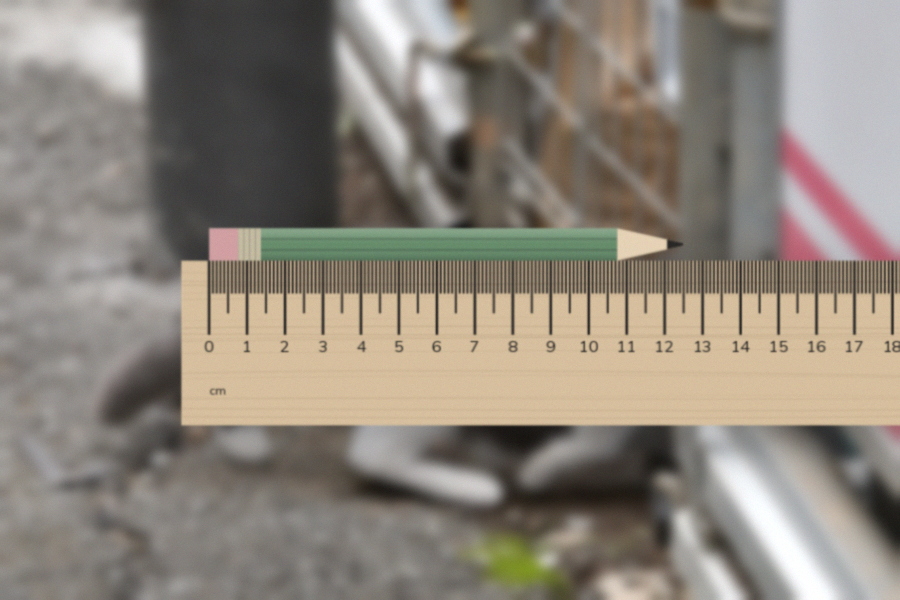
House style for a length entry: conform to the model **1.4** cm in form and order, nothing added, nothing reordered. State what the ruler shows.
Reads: **12.5** cm
